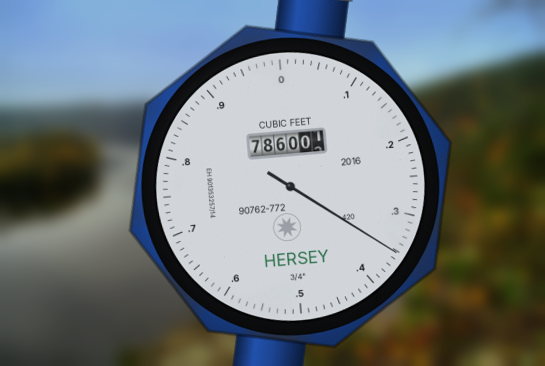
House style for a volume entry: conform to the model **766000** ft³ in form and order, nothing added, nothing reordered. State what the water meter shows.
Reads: **786001.35** ft³
